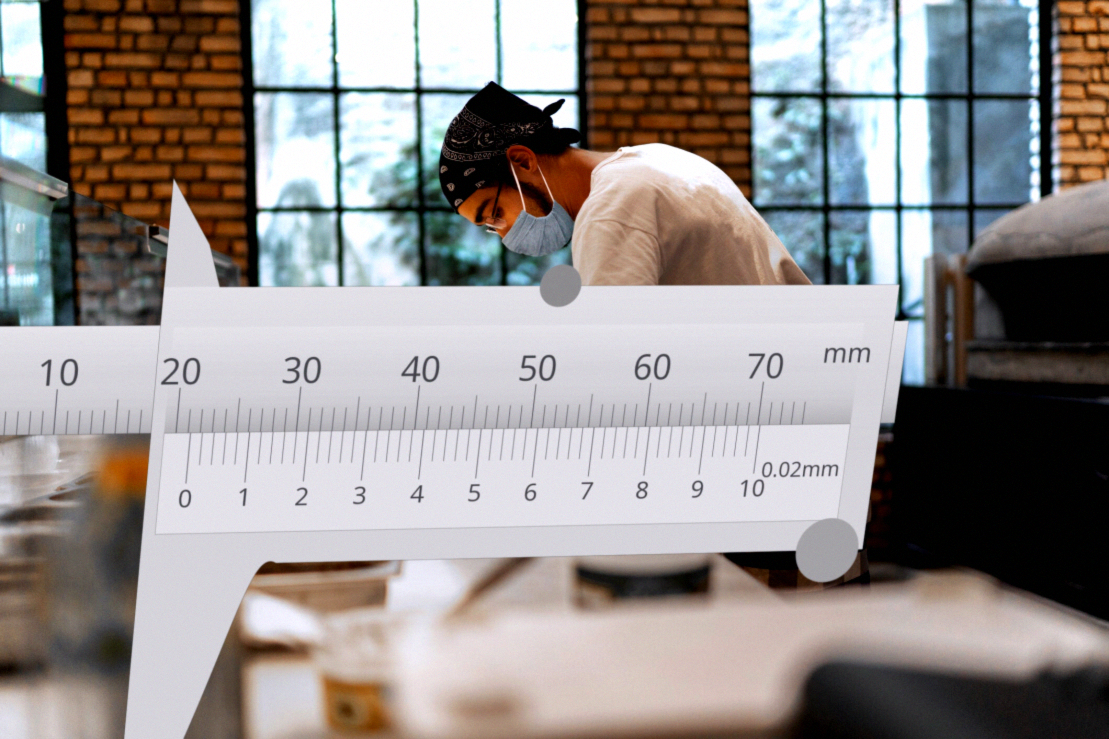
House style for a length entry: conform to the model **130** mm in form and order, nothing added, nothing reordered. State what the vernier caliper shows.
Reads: **21.2** mm
